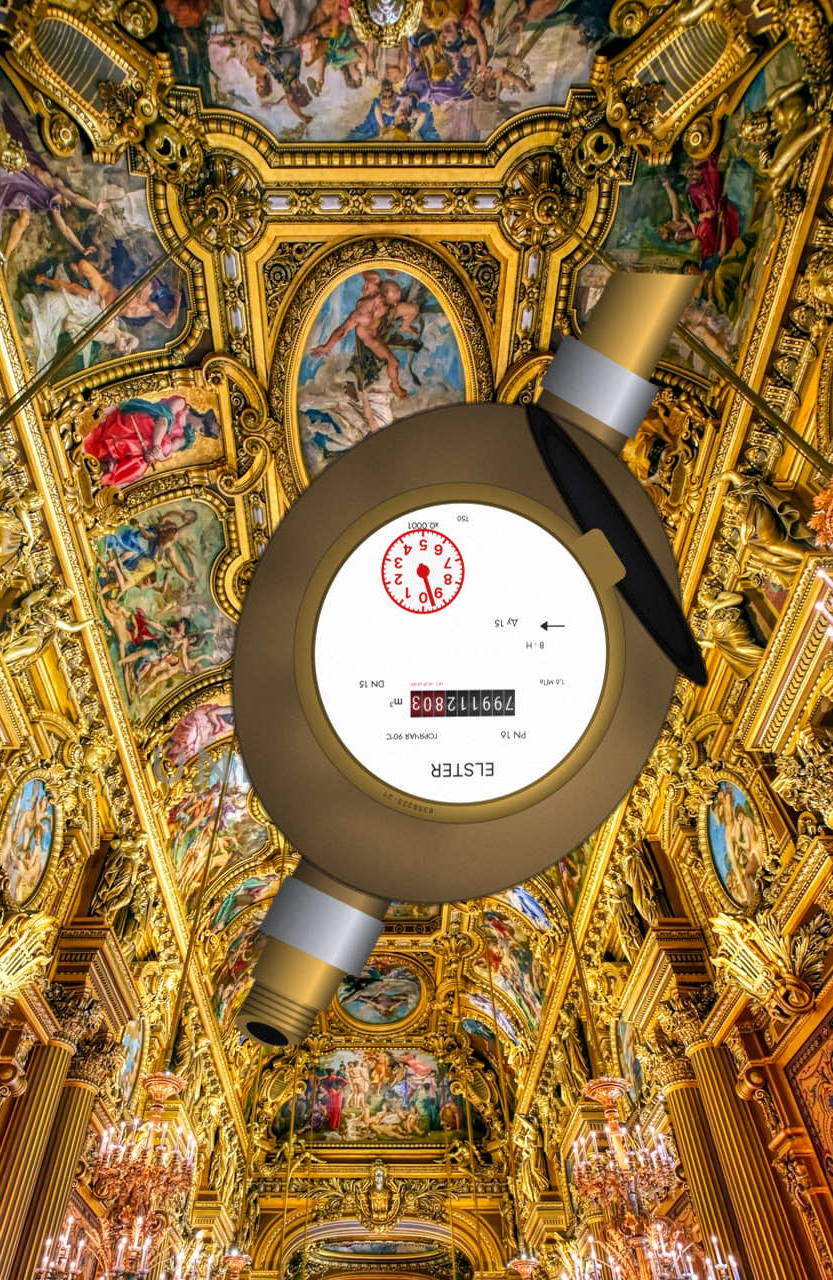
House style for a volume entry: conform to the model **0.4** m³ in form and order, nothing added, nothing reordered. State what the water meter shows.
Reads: **799112.8029** m³
